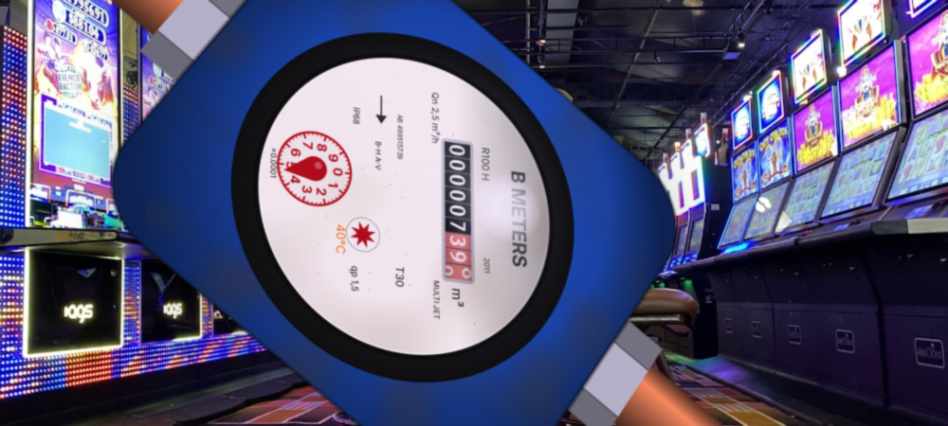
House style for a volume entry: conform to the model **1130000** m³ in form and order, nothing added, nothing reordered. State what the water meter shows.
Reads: **7.3984** m³
